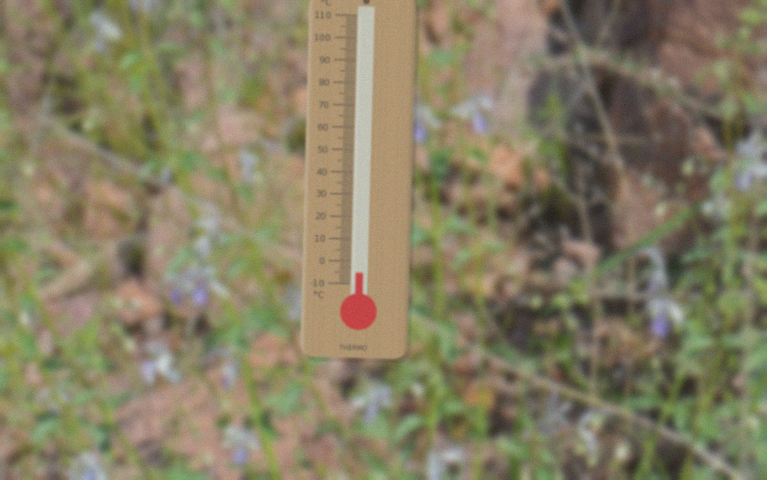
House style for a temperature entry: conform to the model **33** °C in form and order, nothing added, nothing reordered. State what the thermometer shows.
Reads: **-5** °C
